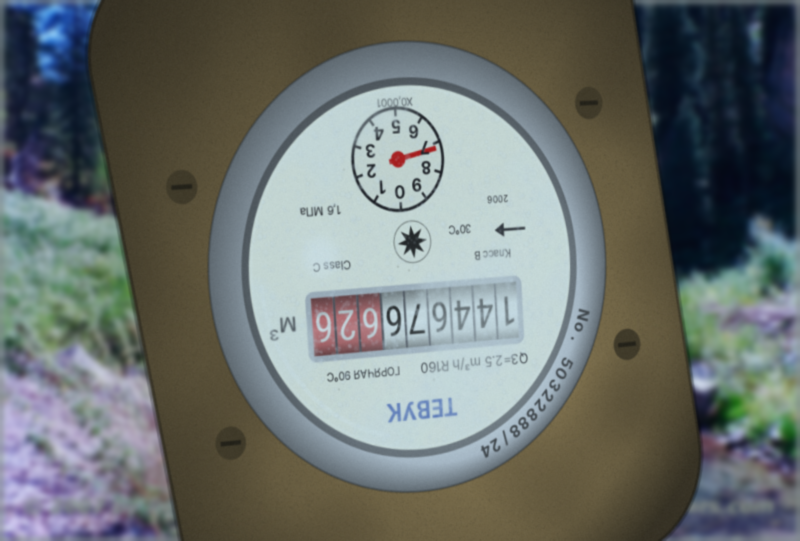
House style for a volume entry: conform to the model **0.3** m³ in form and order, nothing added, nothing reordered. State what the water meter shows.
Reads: **144676.6267** m³
